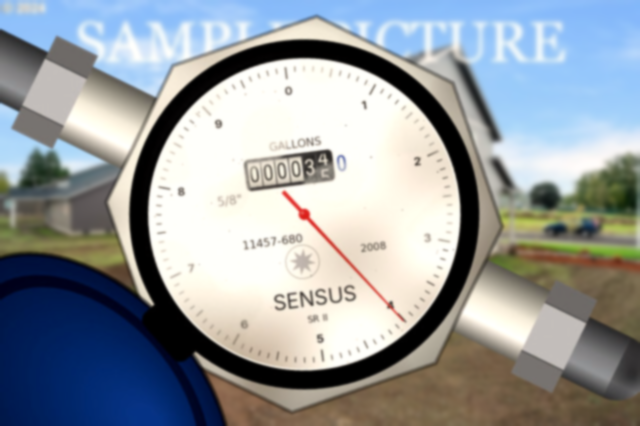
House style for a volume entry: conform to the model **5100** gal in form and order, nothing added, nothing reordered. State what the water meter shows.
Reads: **344.0** gal
